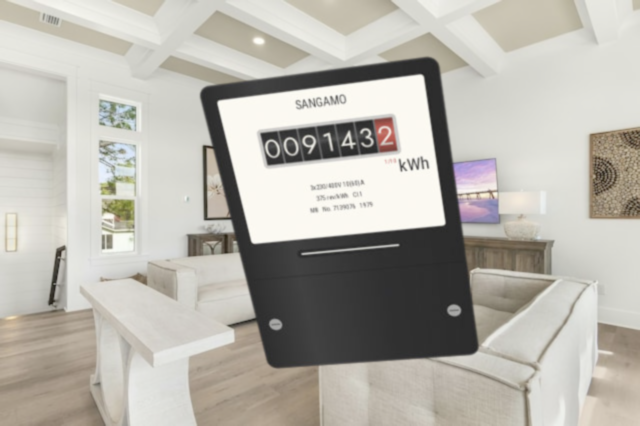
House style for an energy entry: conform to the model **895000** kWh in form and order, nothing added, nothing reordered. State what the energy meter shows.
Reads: **9143.2** kWh
